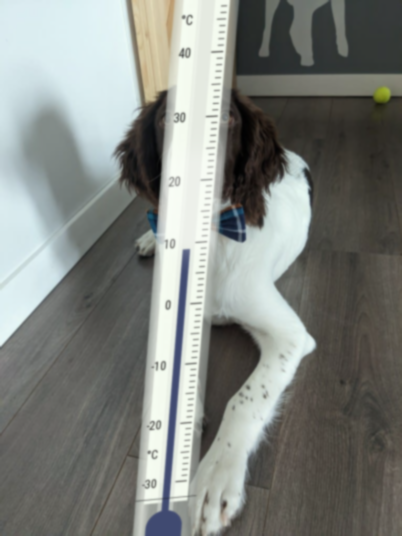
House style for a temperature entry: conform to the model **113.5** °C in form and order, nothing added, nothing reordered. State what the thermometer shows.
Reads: **9** °C
